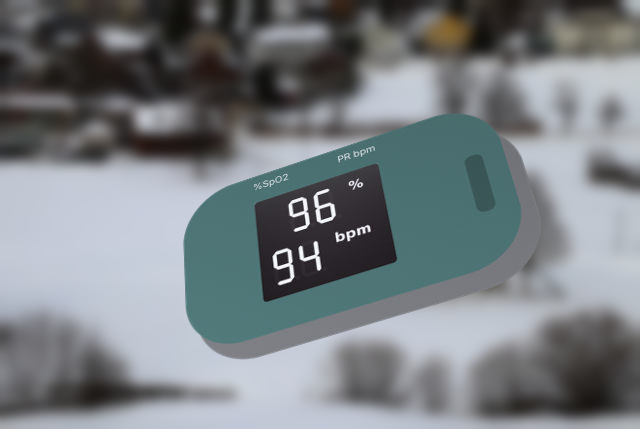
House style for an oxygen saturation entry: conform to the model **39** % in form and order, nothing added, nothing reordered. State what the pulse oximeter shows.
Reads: **96** %
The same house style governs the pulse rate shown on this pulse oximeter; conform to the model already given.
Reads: **94** bpm
